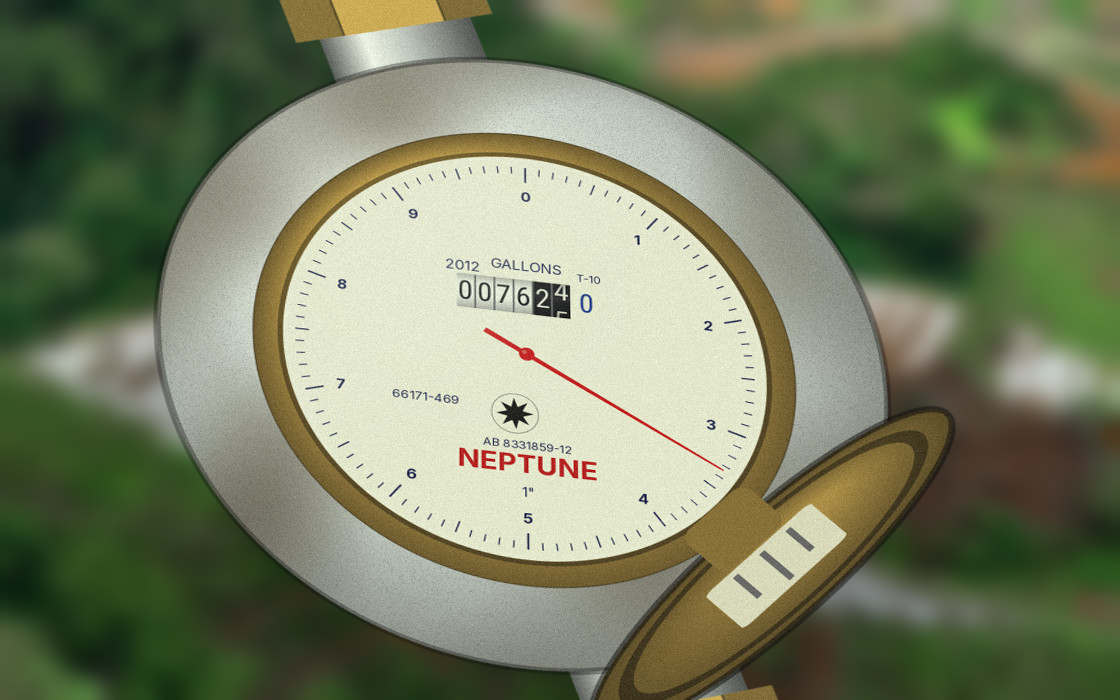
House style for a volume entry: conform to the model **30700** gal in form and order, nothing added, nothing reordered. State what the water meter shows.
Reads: **76243.3** gal
